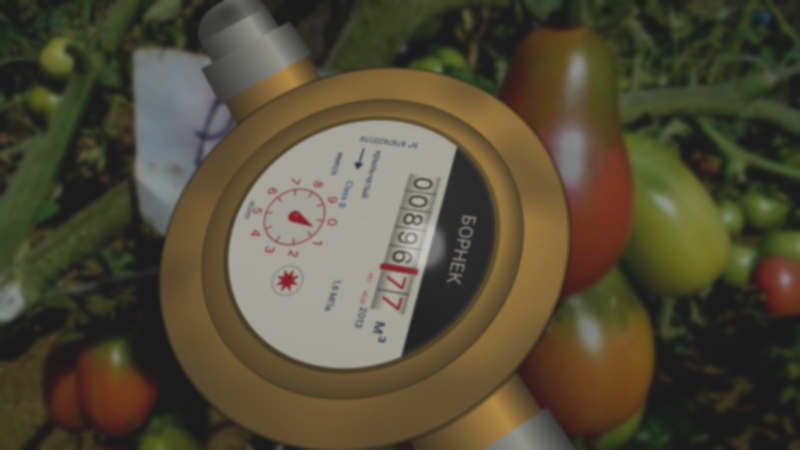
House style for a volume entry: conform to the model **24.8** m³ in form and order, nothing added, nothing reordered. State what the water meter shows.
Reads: **896.770** m³
